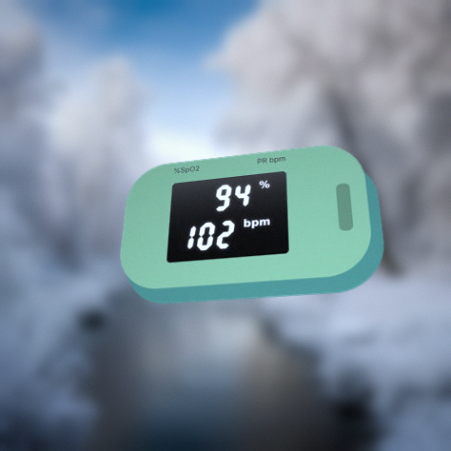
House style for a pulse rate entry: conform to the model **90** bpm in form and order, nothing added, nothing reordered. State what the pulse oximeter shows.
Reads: **102** bpm
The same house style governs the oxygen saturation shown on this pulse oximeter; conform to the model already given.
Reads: **94** %
